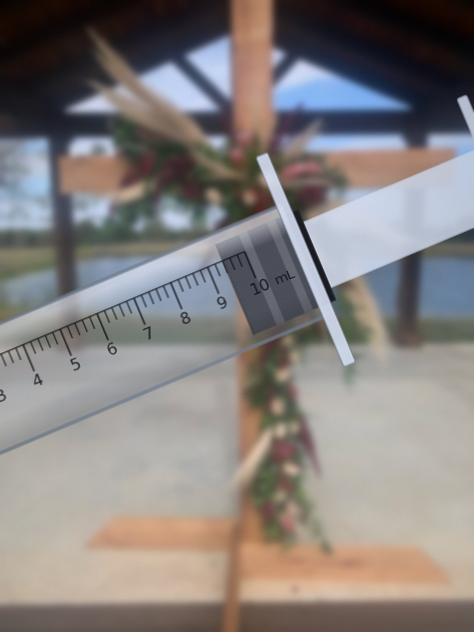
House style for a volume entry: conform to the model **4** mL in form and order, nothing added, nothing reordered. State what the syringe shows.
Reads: **9.4** mL
